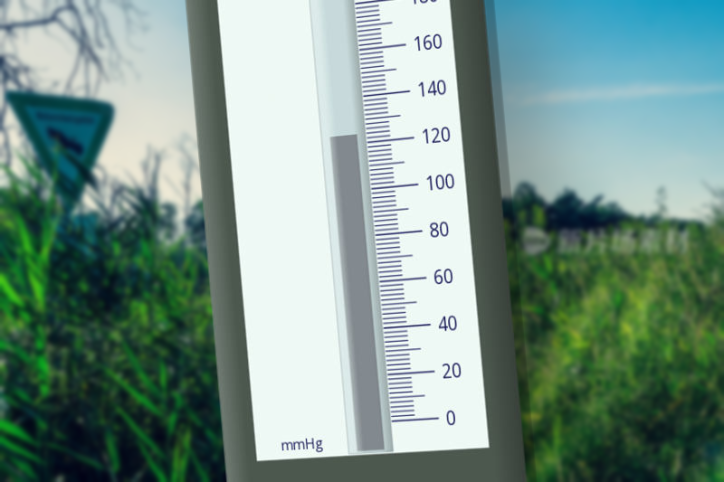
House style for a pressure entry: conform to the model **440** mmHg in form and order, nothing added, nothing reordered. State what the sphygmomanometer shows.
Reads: **124** mmHg
